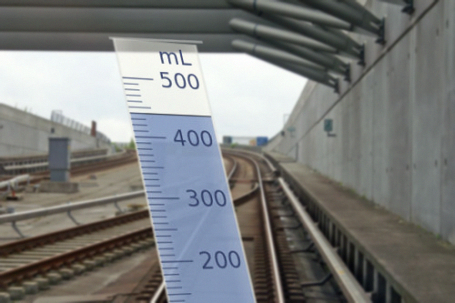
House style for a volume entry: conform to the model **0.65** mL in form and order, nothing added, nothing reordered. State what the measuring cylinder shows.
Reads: **440** mL
